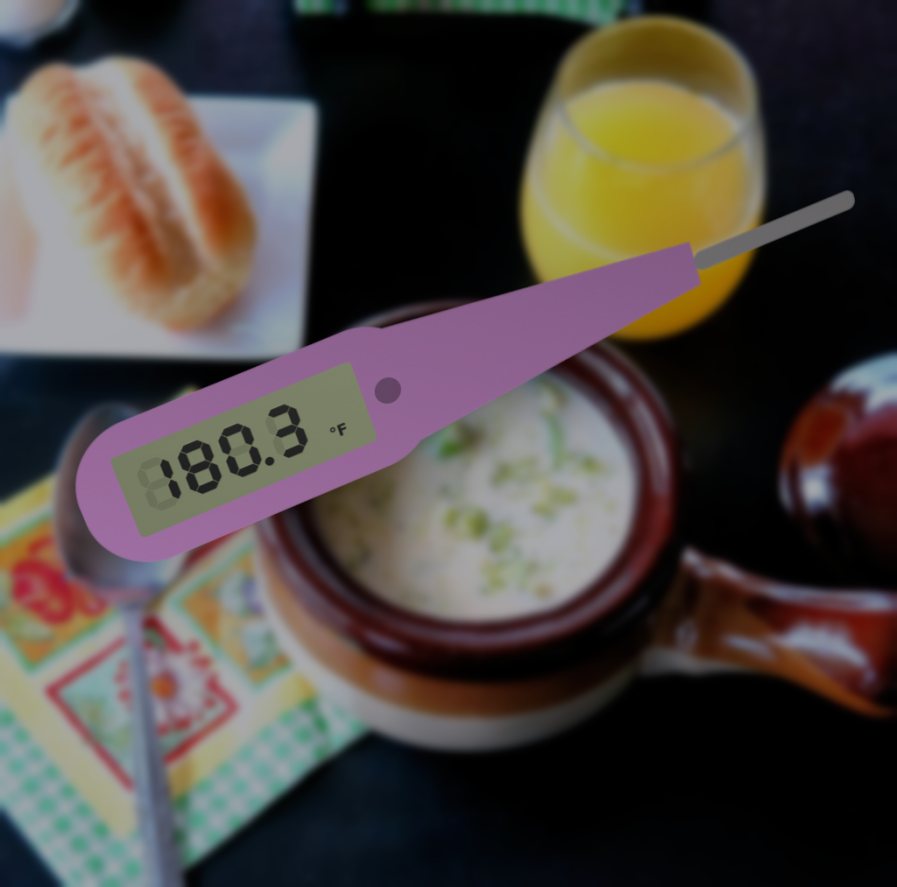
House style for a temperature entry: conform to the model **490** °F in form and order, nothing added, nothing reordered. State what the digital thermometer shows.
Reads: **180.3** °F
